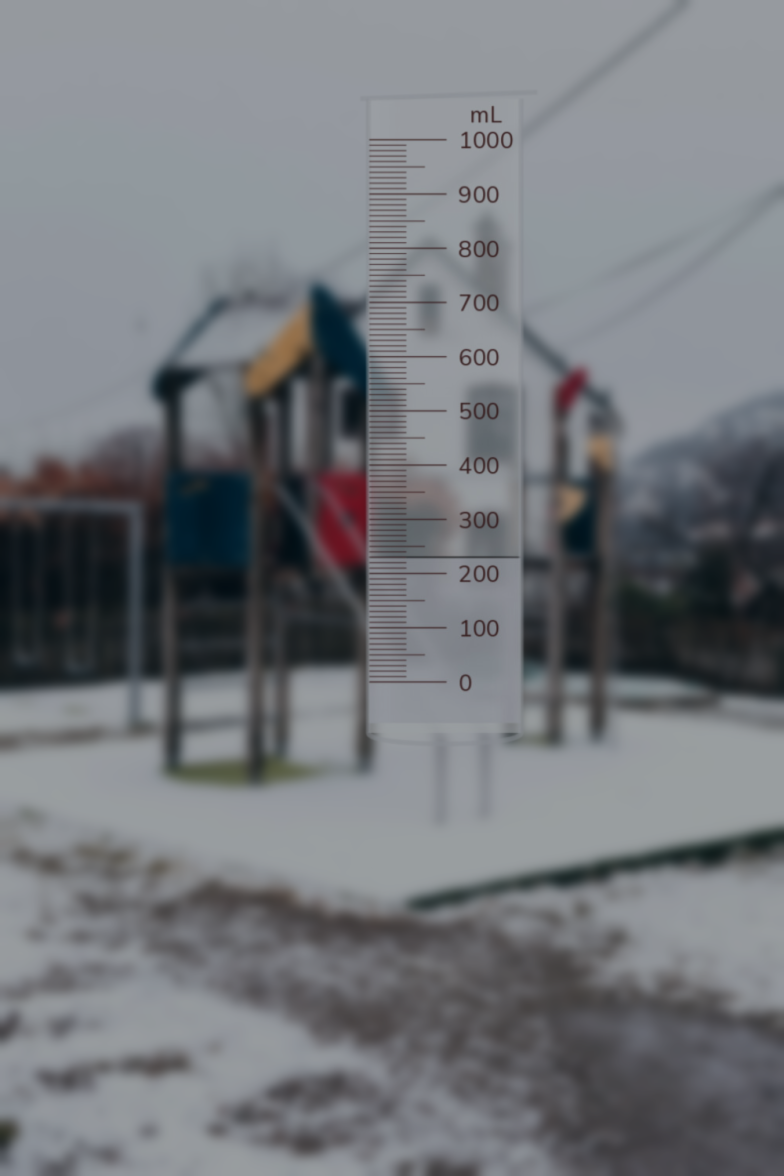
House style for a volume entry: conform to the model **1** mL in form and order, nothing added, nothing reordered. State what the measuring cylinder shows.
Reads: **230** mL
